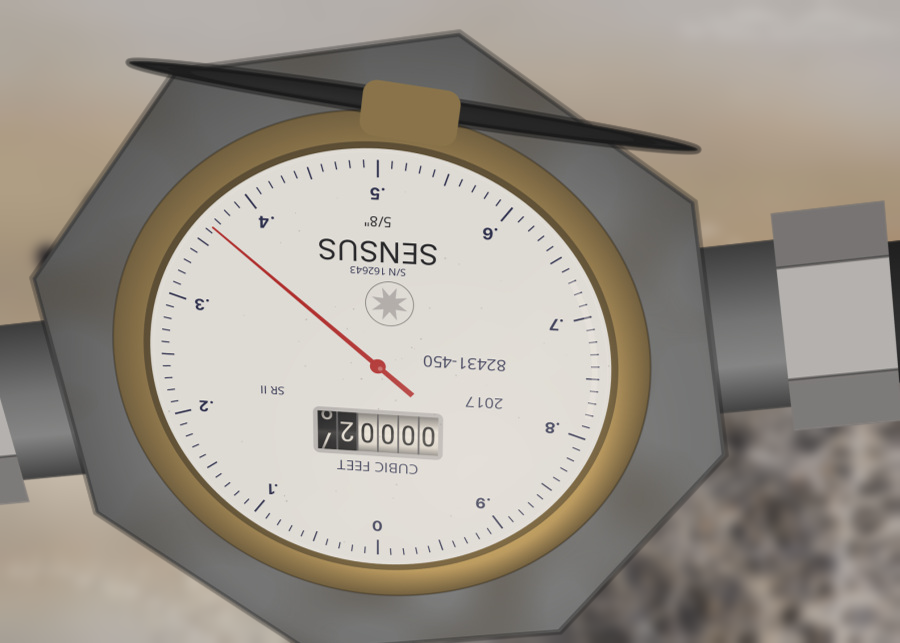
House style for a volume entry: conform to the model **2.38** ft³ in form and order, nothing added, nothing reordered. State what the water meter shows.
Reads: **27.36** ft³
